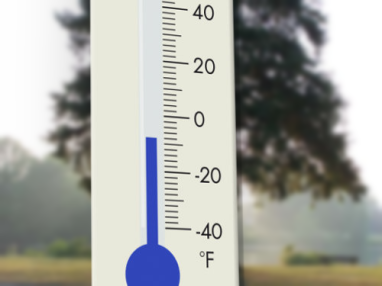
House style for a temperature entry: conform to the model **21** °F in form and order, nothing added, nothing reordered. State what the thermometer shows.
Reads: **-8** °F
